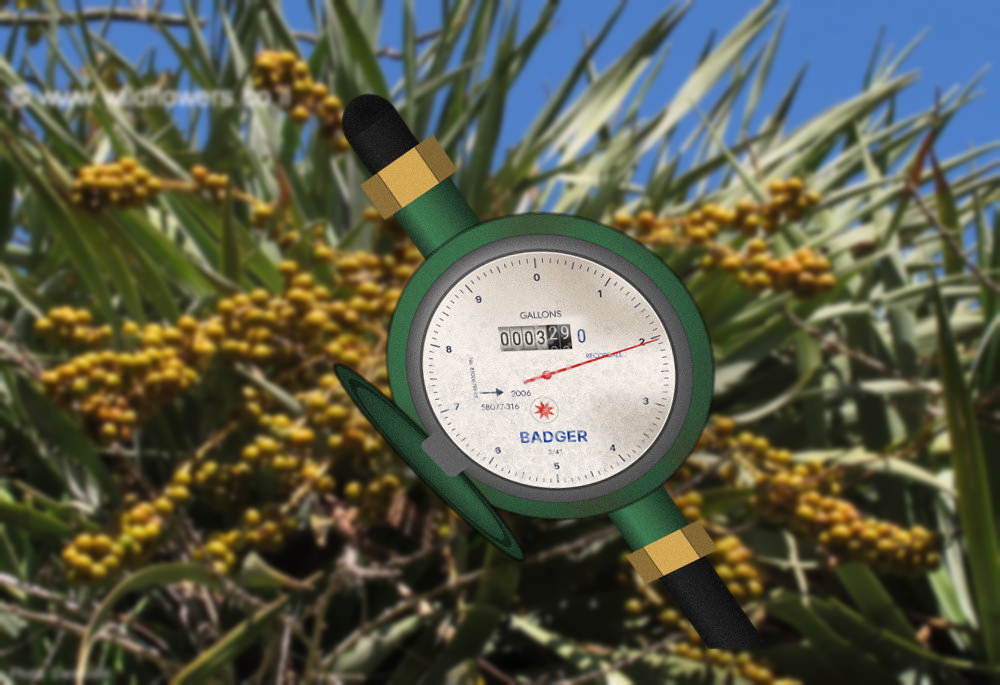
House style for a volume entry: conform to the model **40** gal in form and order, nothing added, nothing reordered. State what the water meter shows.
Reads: **3292.0** gal
